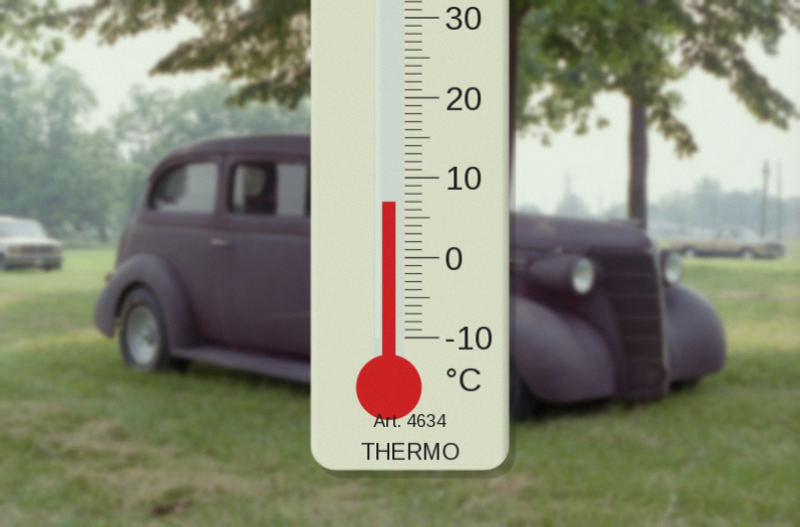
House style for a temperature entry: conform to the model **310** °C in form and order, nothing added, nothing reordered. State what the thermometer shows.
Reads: **7** °C
